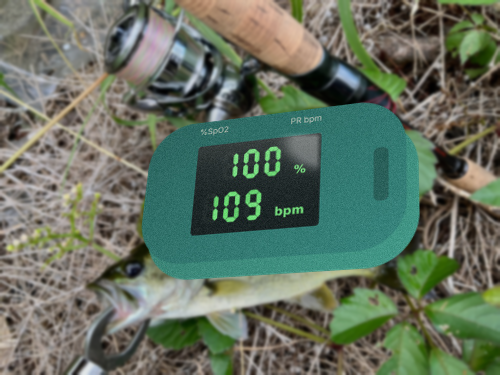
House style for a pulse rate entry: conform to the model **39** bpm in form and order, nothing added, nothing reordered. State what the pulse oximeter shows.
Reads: **109** bpm
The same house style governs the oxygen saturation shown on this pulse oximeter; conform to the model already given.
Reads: **100** %
